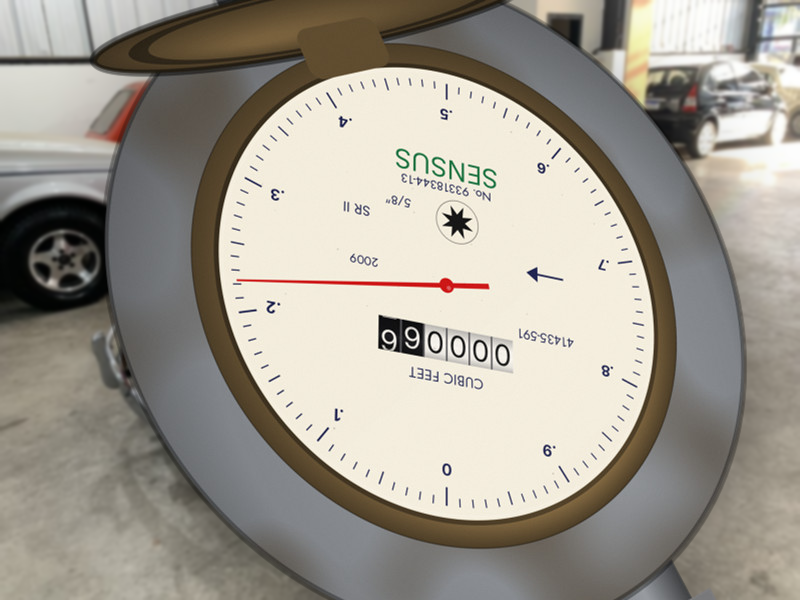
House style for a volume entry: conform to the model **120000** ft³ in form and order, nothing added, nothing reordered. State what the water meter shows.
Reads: **66.22** ft³
